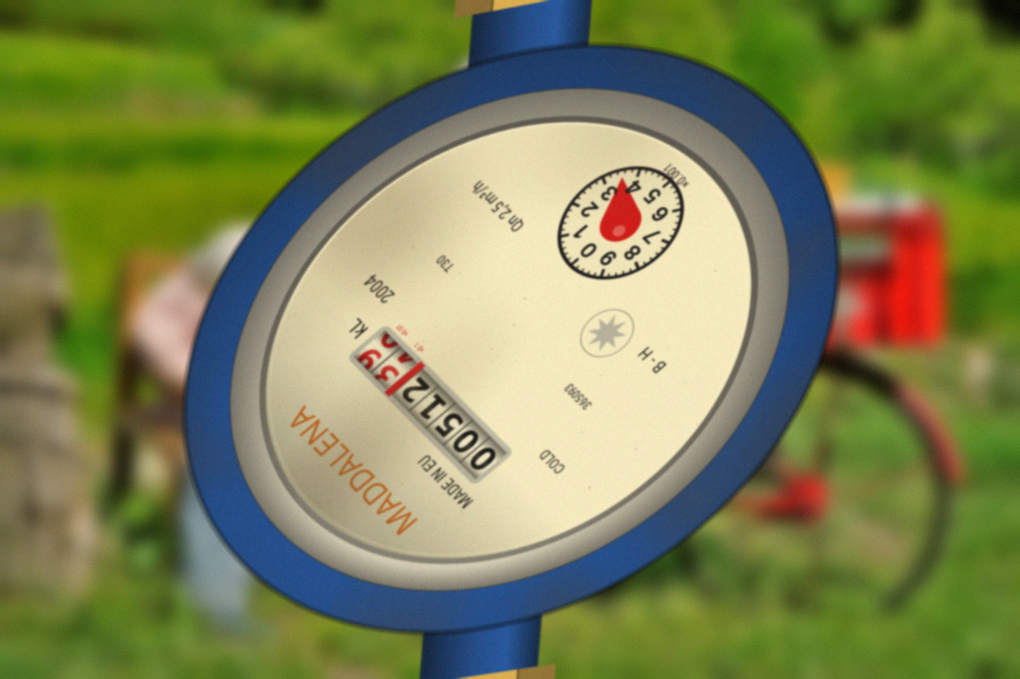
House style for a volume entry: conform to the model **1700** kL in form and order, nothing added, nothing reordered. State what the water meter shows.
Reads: **512.393** kL
